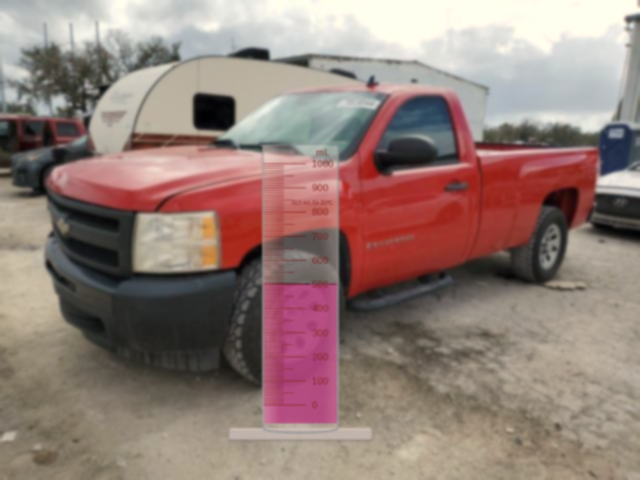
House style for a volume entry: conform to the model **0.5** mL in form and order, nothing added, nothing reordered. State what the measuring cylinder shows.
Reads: **500** mL
